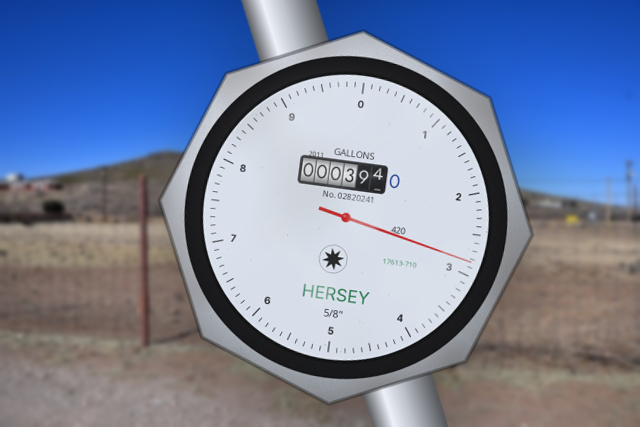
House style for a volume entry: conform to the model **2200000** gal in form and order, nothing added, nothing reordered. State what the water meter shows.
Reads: **3942.8** gal
